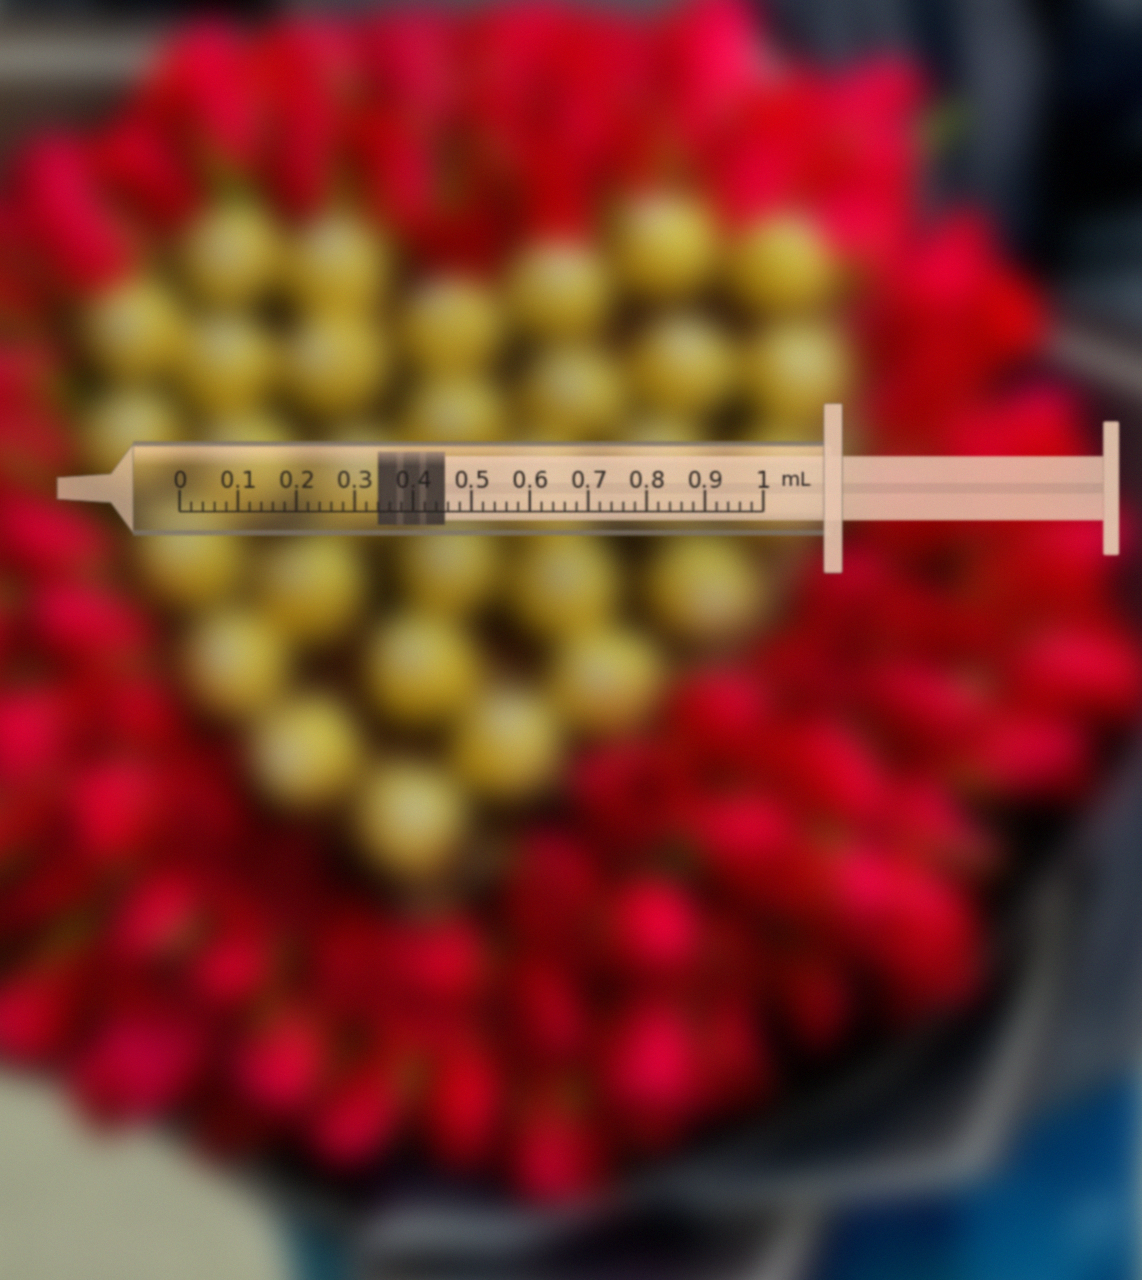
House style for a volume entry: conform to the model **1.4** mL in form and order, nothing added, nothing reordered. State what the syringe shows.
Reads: **0.34** mL
